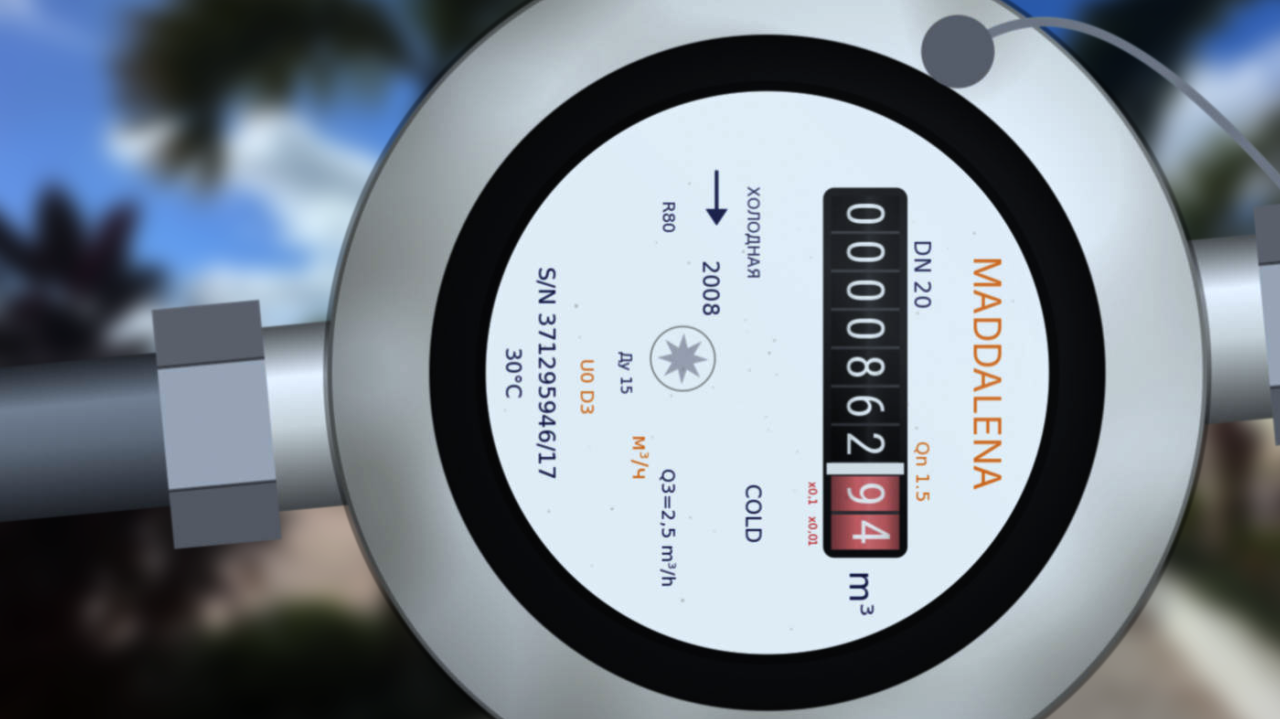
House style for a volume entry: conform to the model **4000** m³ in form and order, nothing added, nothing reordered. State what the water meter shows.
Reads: **862.94** m³
